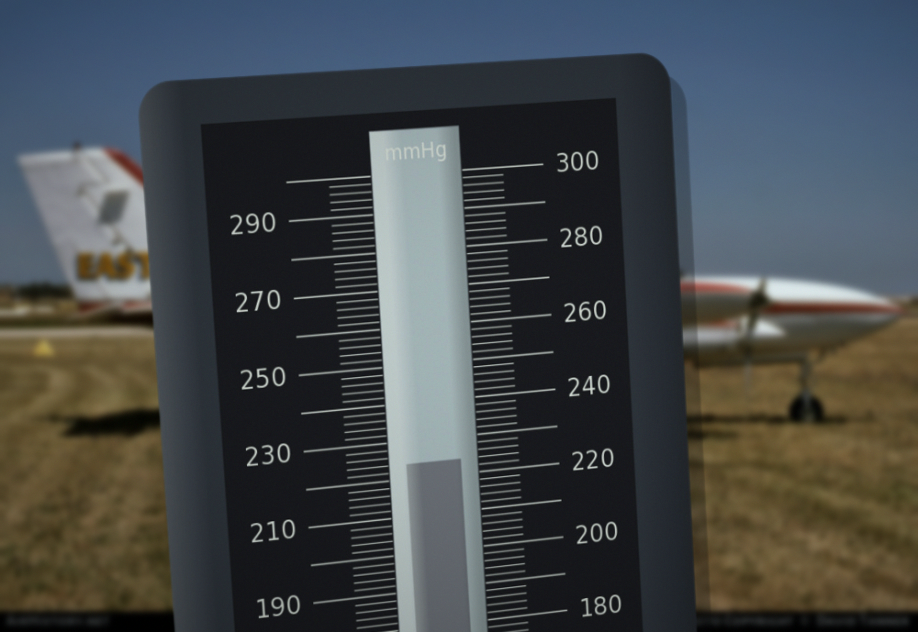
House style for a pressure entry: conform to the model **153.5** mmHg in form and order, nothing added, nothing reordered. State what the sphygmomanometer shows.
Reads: **224** mmHg
